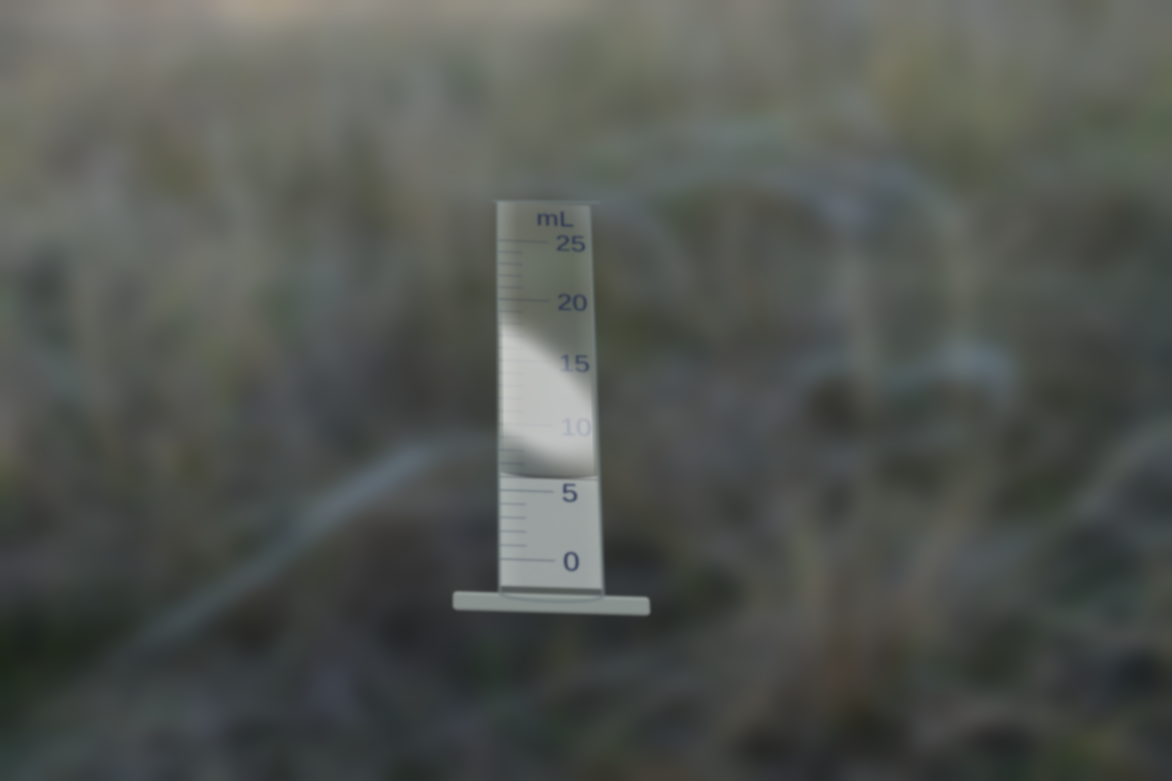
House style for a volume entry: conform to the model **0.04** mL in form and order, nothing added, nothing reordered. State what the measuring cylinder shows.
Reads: **6** mL
